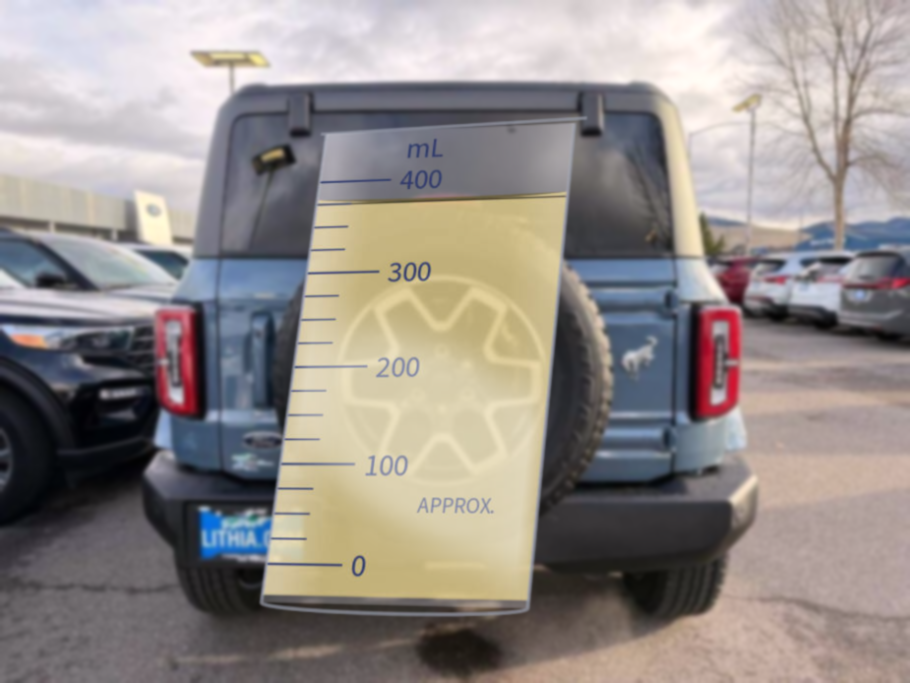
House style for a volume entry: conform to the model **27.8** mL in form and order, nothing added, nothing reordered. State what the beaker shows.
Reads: **375** mL
